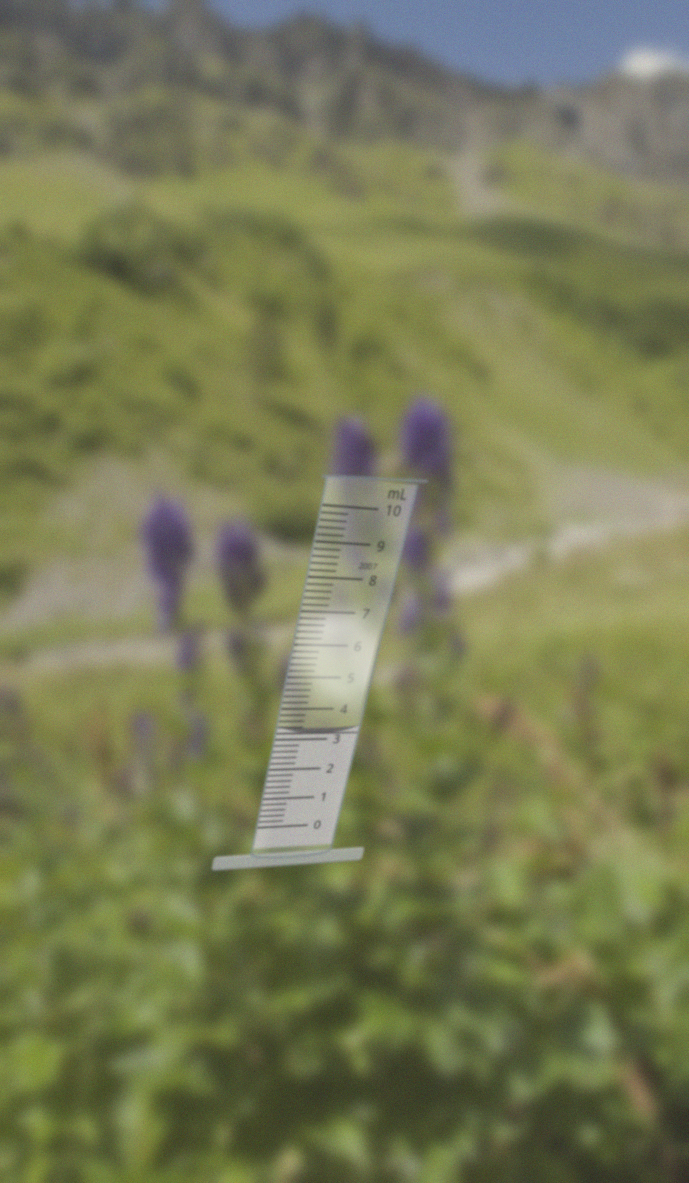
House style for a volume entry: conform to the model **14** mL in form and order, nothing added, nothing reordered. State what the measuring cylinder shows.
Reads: **3.2** mL
